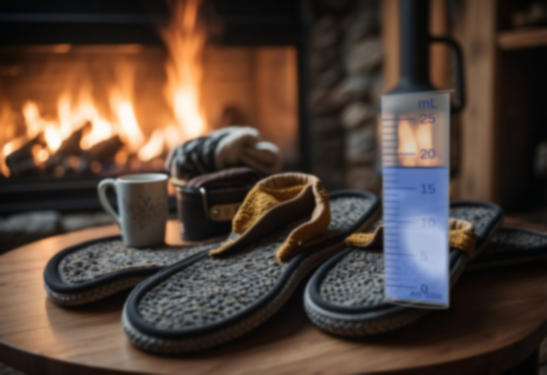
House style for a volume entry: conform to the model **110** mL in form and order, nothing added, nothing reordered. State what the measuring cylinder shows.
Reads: **18** mL
